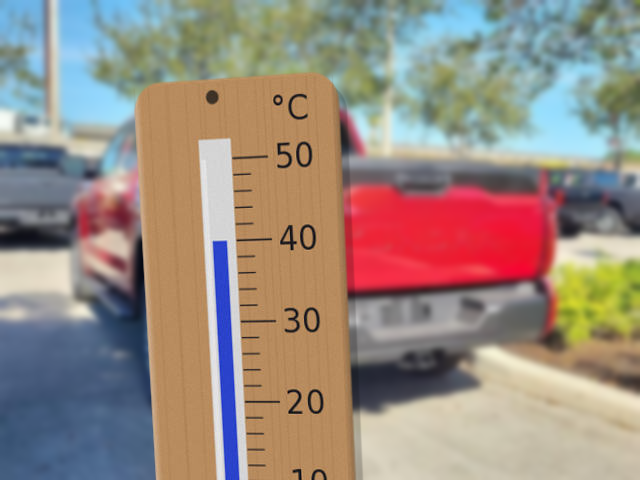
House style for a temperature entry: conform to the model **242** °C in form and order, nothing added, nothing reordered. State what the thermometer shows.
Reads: **40** °C
